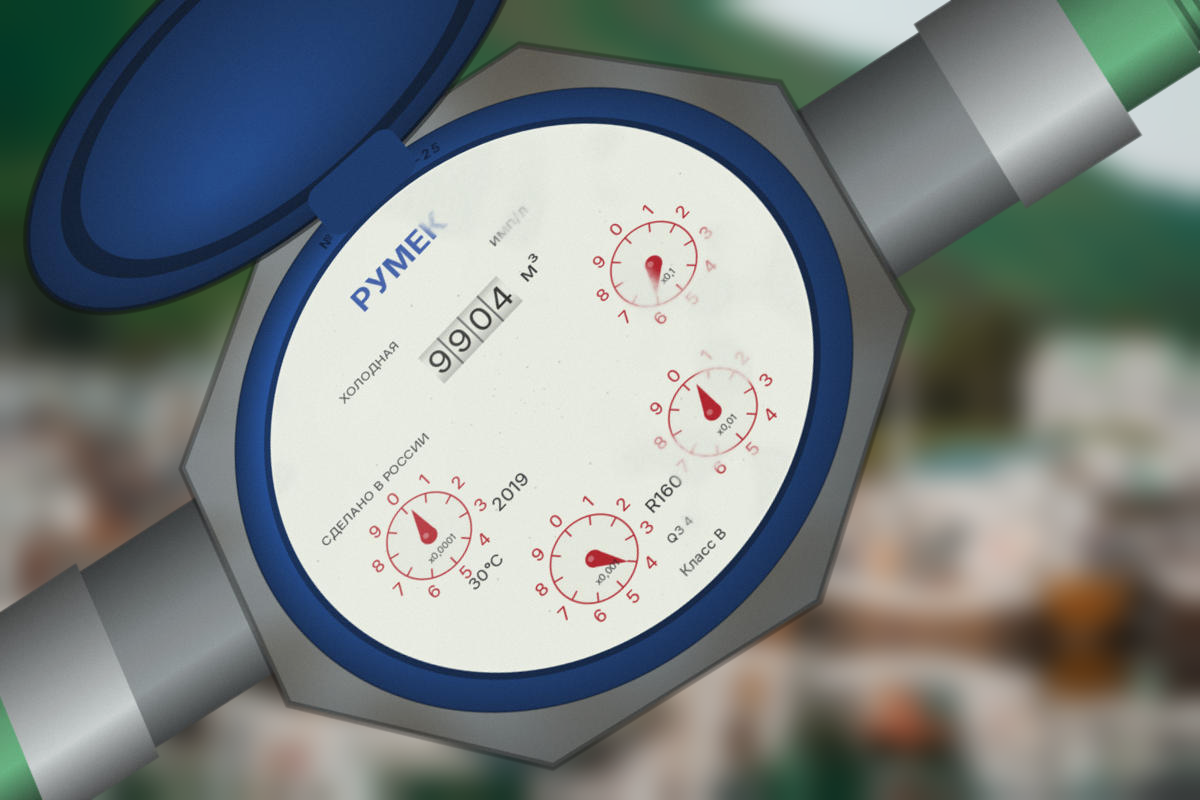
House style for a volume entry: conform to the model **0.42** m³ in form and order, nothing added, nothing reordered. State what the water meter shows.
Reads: **9904.6040** m³
